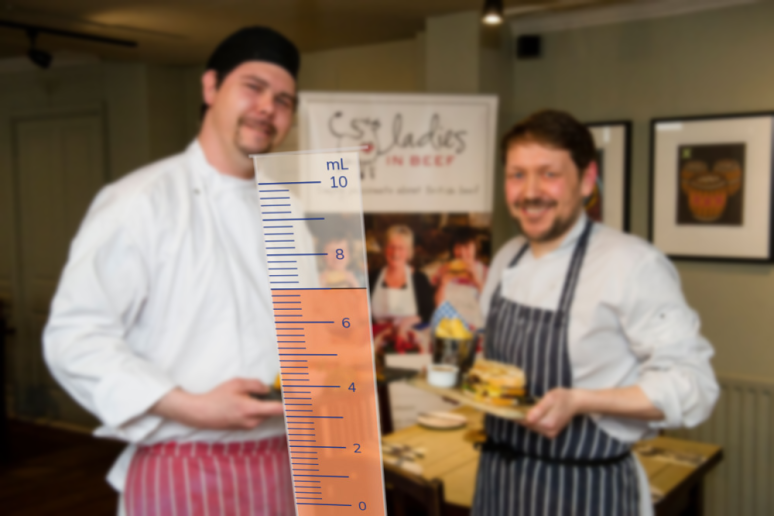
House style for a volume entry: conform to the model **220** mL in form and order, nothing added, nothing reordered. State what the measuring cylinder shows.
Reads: **7** mL
